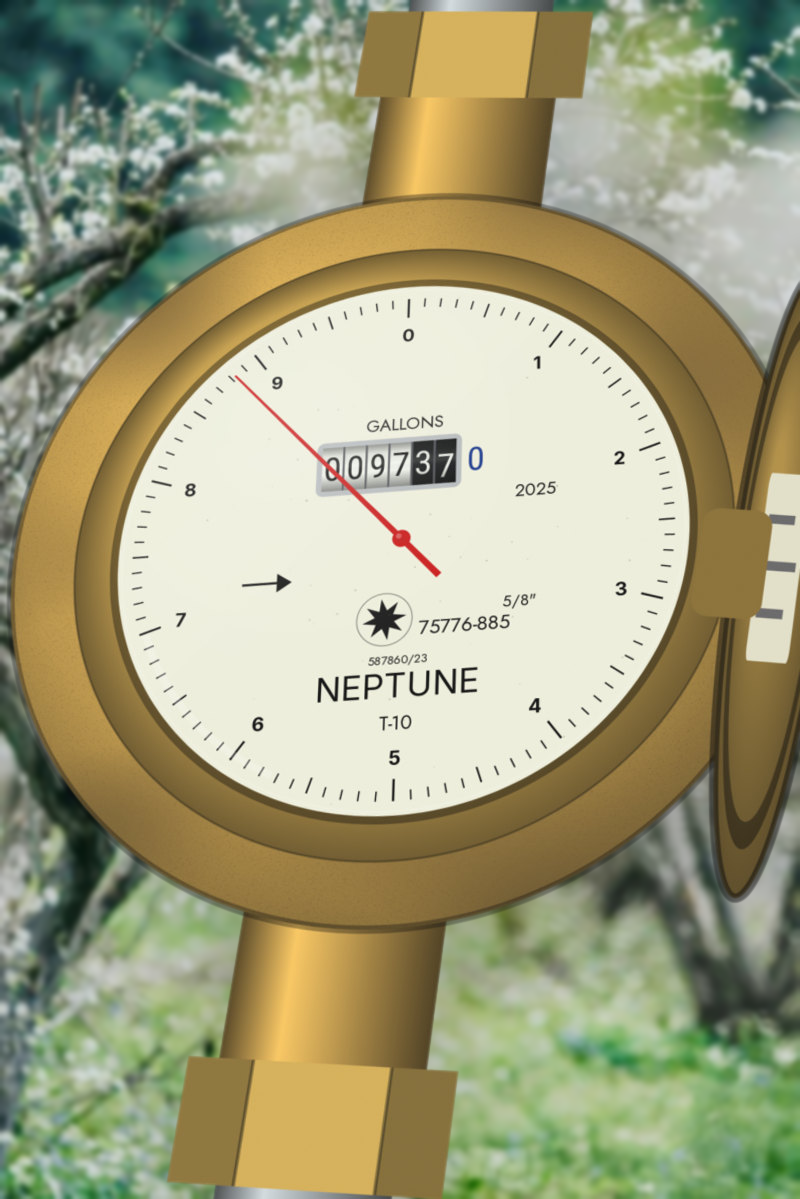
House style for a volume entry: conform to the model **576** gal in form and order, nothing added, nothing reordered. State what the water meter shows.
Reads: **97368.8** gal
